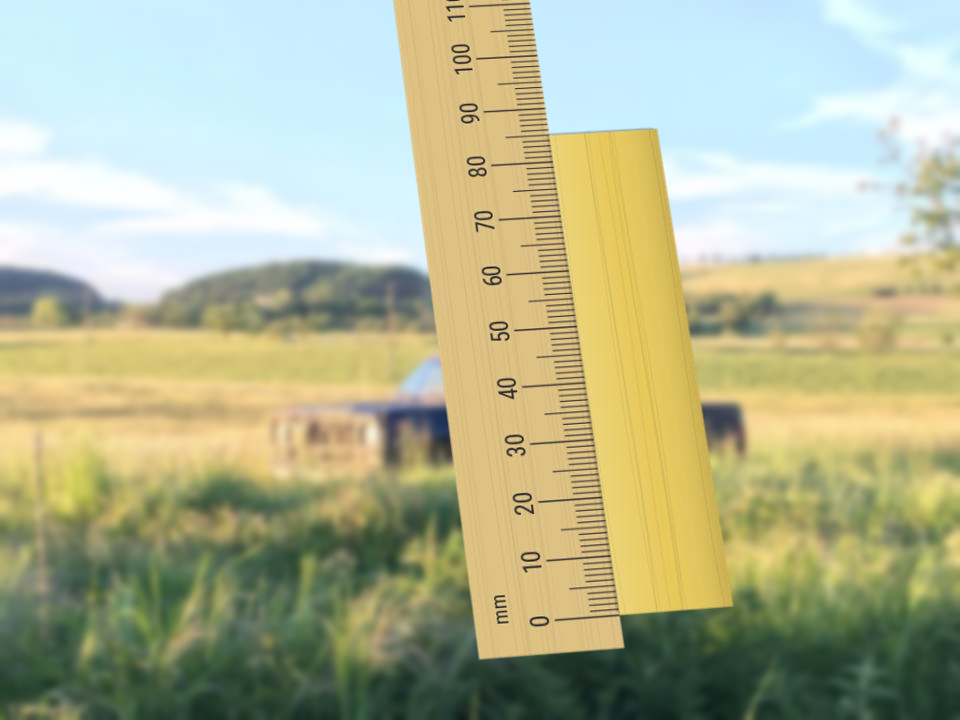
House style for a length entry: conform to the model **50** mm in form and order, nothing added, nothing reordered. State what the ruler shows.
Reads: **85** mm
